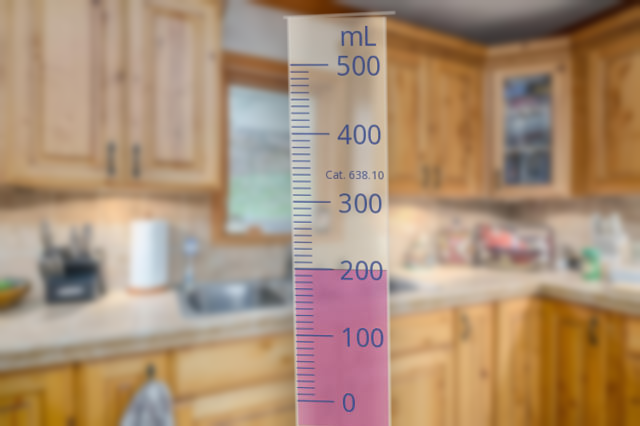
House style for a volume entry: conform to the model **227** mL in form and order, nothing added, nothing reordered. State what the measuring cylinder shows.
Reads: **200** mL
